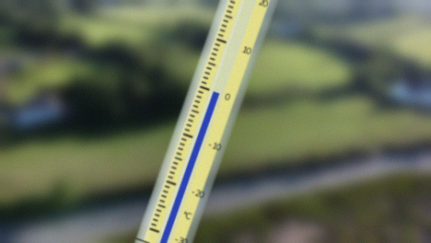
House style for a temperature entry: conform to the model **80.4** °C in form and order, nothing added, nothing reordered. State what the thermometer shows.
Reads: **0** °C
